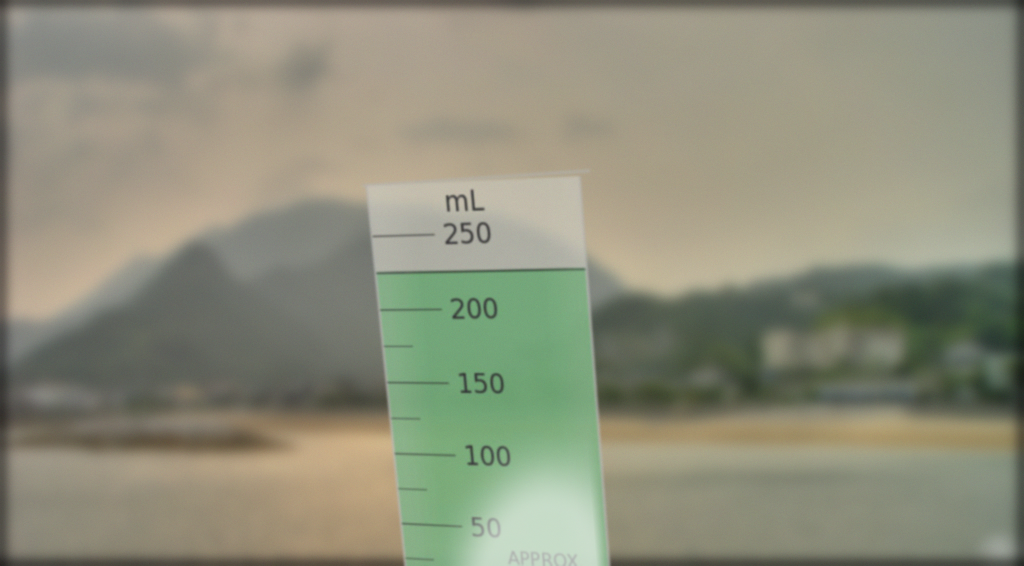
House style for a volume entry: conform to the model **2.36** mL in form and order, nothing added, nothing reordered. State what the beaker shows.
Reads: **225** mL
